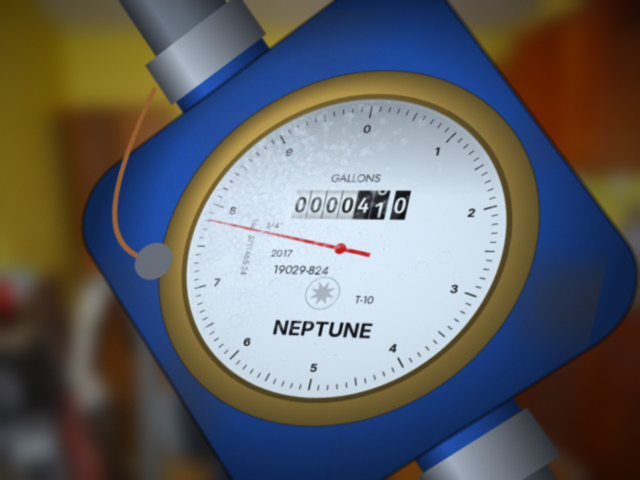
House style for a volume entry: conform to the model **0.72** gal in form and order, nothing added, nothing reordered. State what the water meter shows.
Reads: **407.8** gal
